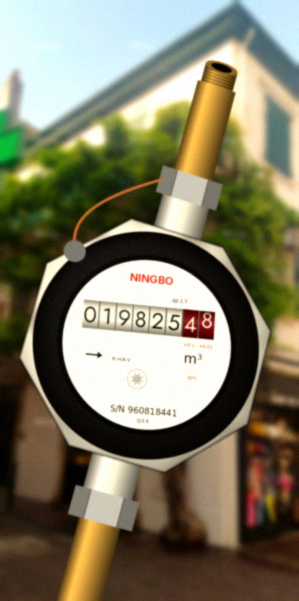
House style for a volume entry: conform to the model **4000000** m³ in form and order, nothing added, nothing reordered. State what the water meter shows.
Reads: **19825.48** m³
